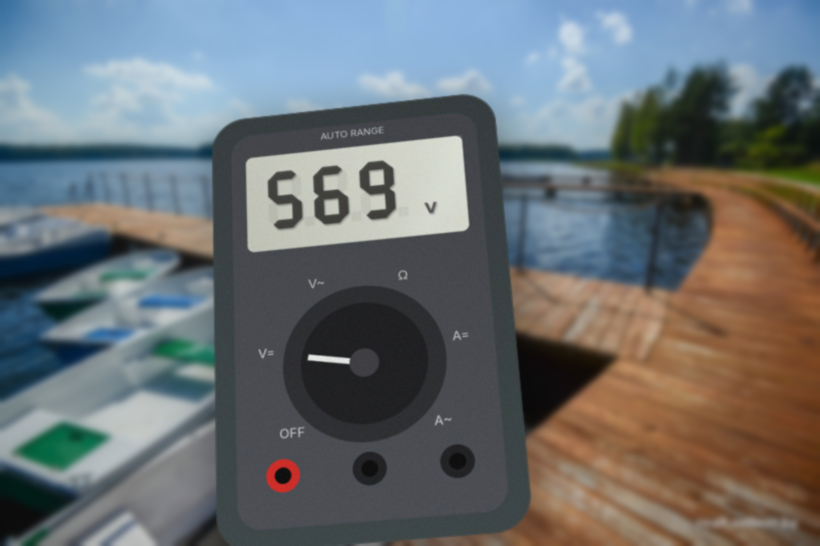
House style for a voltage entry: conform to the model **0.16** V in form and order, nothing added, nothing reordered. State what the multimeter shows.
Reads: **569** V
